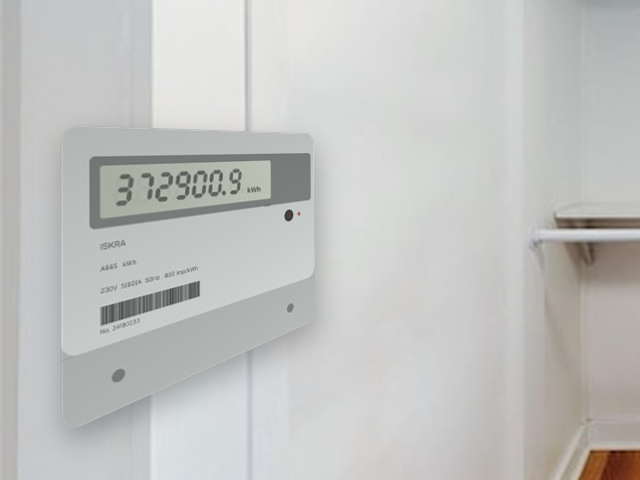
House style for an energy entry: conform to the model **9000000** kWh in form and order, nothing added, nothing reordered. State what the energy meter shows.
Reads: **372900.9** kWh
